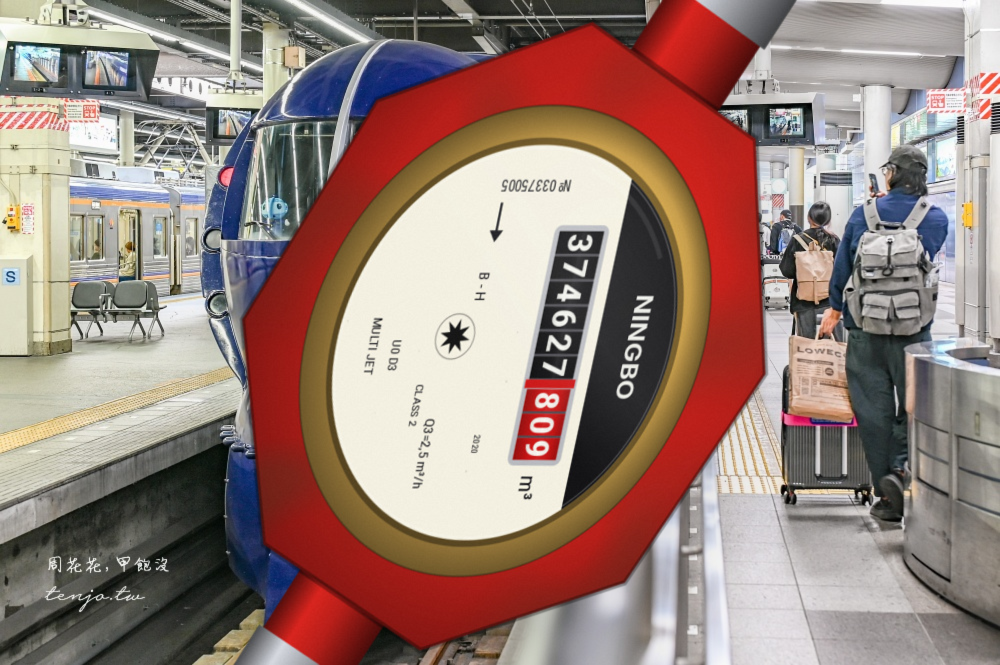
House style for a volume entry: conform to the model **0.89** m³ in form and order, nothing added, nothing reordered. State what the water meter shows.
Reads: **374627.809** m³
